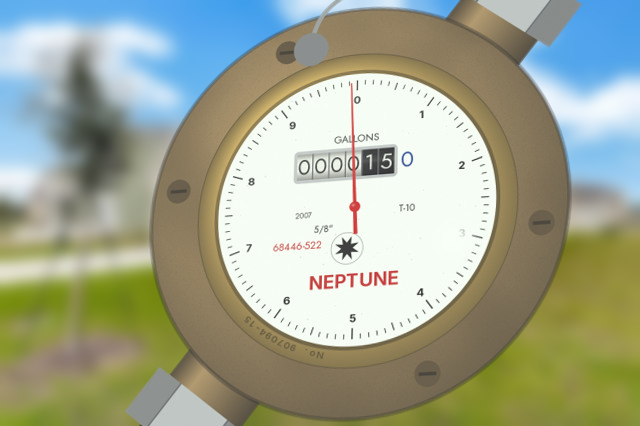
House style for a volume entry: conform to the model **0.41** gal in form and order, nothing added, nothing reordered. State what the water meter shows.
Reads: **149.9** gal
